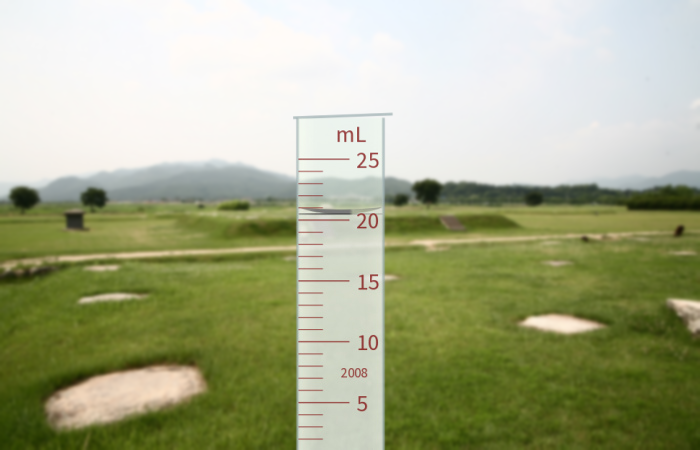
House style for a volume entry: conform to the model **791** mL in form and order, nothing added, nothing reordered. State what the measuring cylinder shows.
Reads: **20.5** mL
